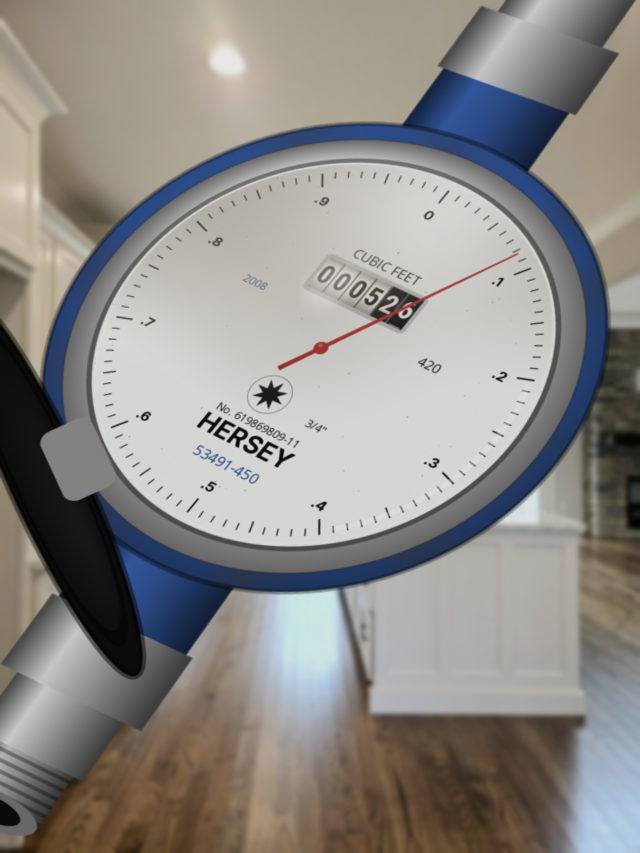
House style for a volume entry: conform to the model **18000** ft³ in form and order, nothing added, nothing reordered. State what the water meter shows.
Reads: **526.08** ft³
